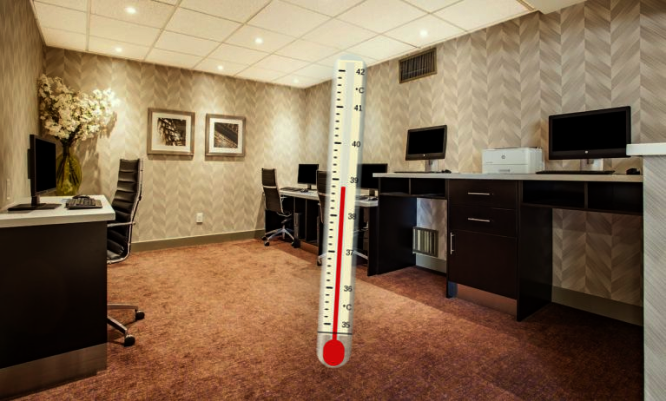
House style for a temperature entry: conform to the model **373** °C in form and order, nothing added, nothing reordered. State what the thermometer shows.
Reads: **38.8** °C
